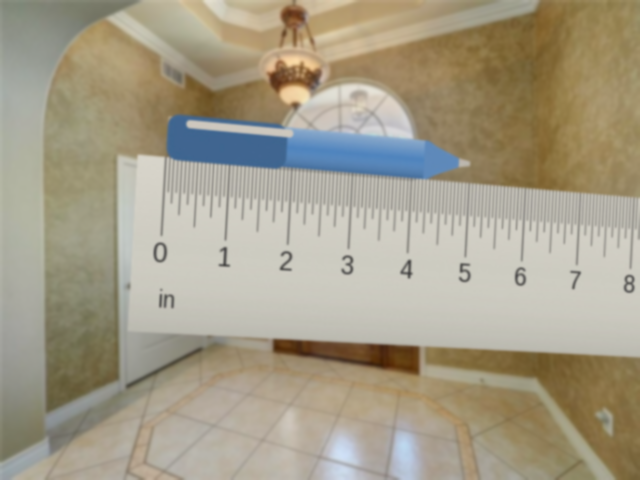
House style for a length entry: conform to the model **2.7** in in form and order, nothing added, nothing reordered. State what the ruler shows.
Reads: **5** in
